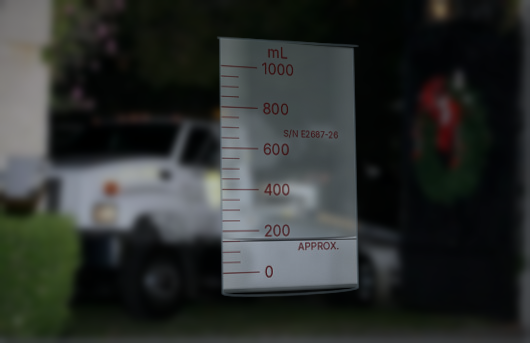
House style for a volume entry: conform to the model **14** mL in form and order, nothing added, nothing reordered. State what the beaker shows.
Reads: **150** mL
